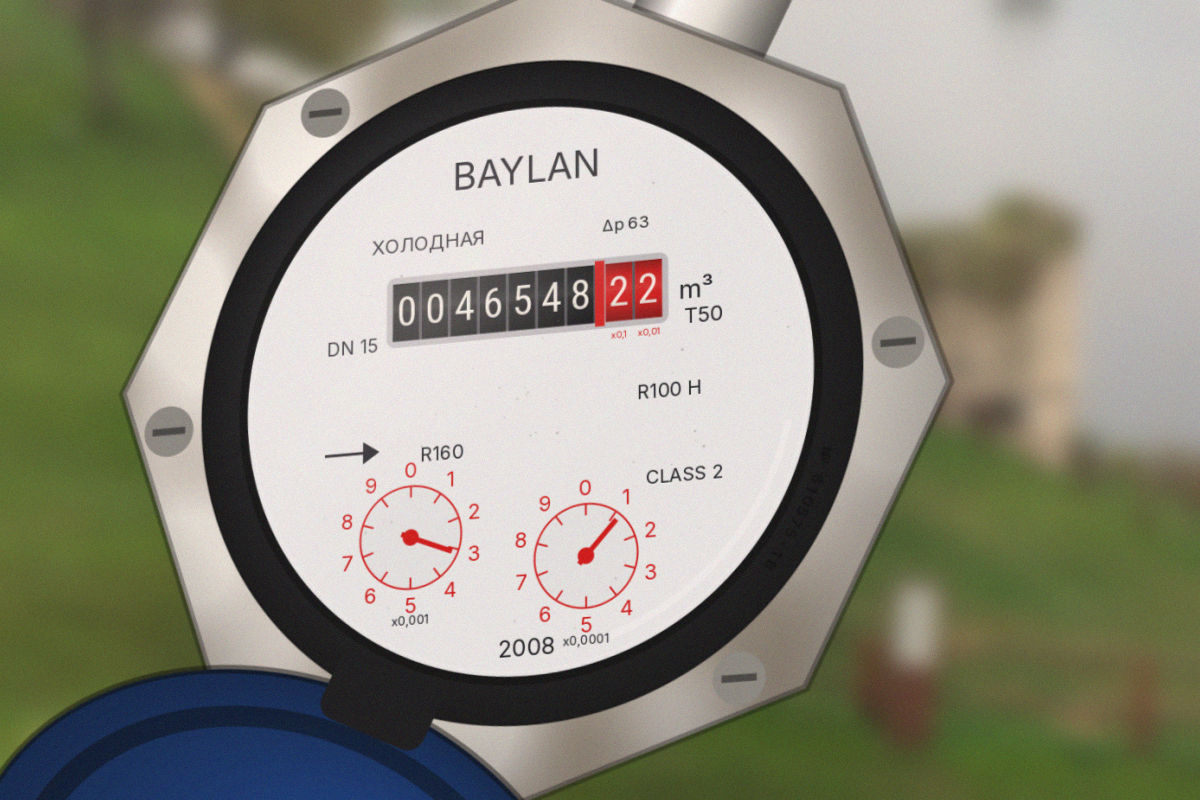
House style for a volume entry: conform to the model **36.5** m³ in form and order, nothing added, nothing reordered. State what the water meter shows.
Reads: **46548.2231** m³
